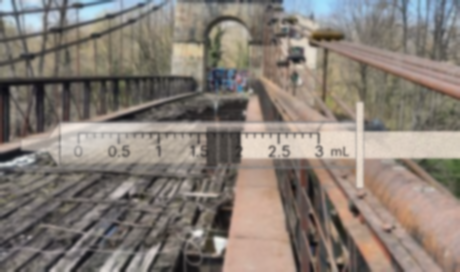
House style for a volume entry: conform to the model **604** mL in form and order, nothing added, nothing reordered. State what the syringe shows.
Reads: **1.6** mL
